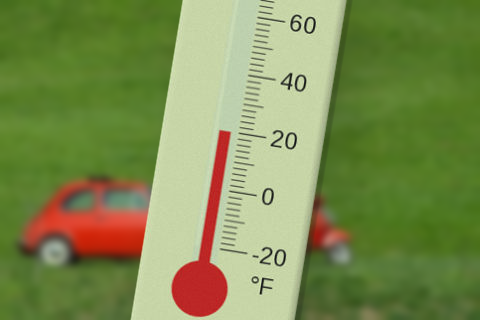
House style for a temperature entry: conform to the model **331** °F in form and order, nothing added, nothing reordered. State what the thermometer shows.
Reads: **20** °F
